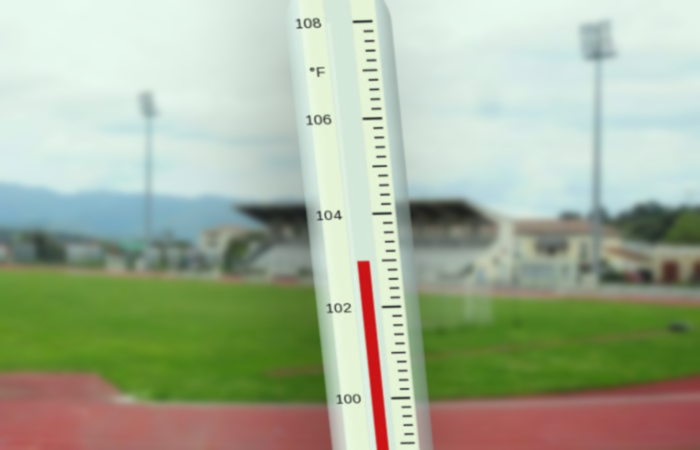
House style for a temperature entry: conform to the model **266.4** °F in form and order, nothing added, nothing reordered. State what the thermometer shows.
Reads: **103** °F
